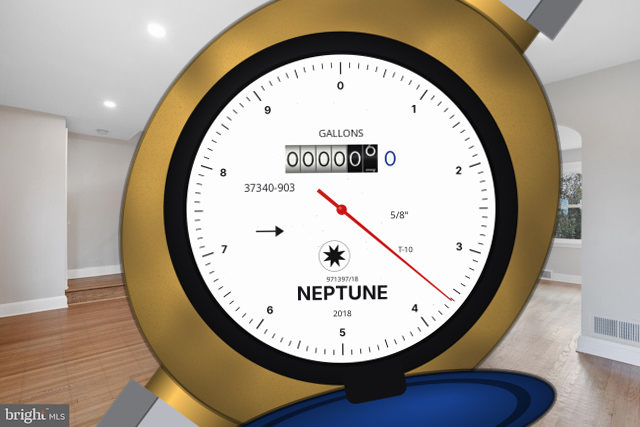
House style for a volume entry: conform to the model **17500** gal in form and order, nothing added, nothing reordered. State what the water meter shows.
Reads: **63.6** gal
